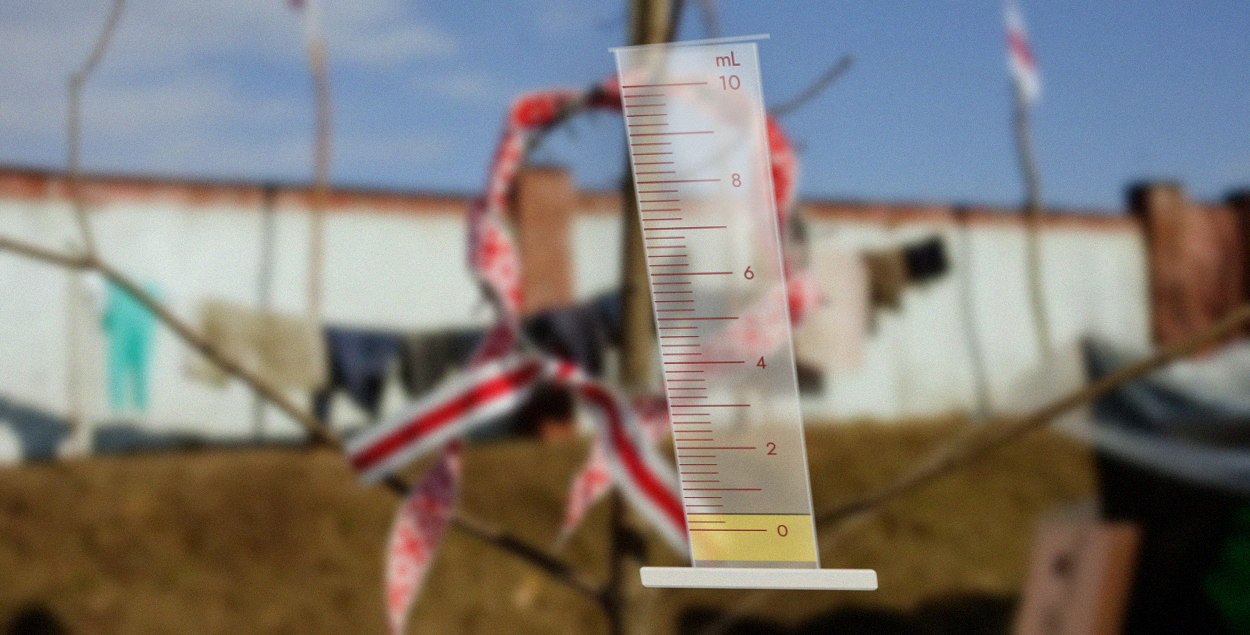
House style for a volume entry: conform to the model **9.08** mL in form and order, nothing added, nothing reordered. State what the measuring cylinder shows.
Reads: **0.4** mL
